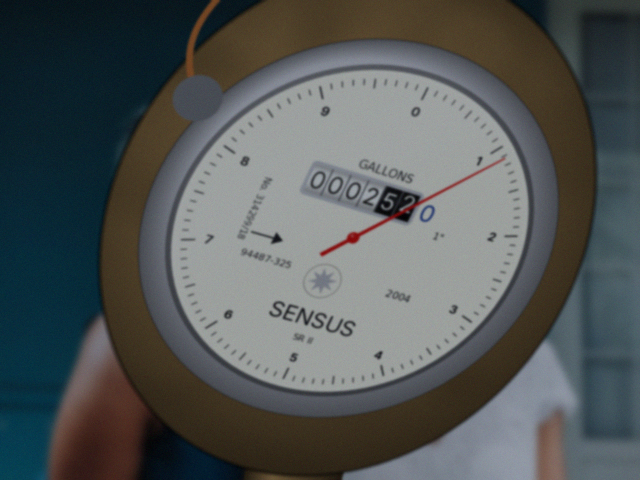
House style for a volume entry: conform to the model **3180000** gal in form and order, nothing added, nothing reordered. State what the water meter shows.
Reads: **2521.1** gal
